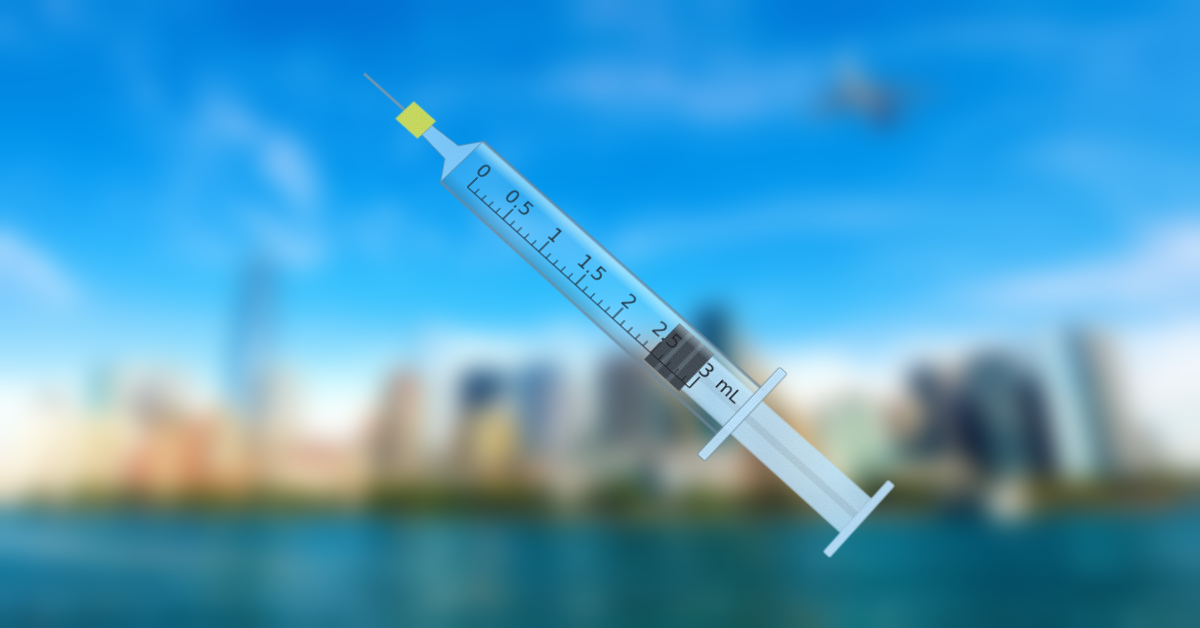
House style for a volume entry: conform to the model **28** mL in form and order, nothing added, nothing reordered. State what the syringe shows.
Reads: **2.5** mL
